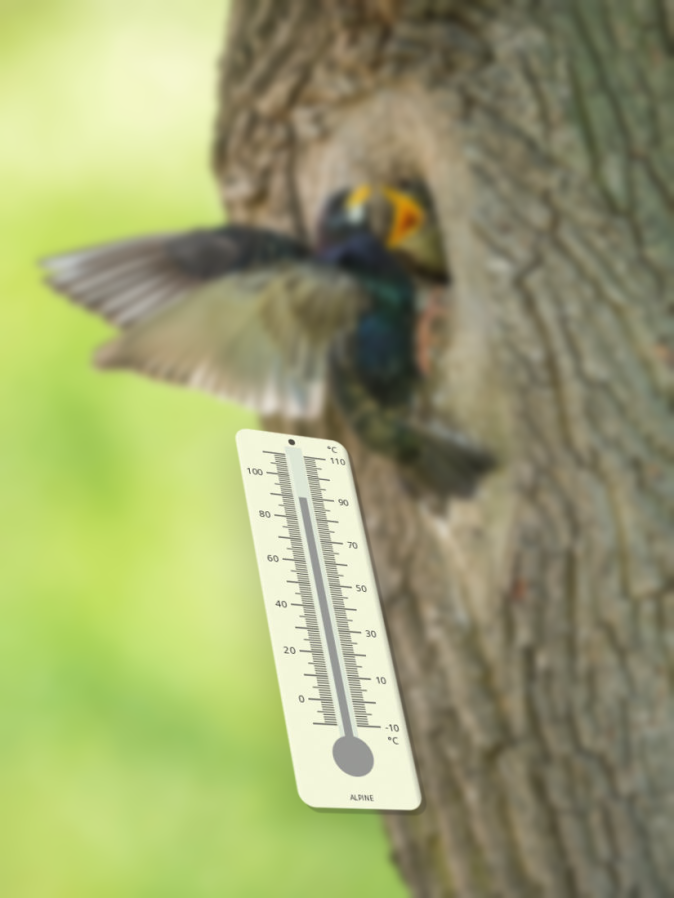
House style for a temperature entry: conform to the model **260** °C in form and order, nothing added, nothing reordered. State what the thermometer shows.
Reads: **90** °C
